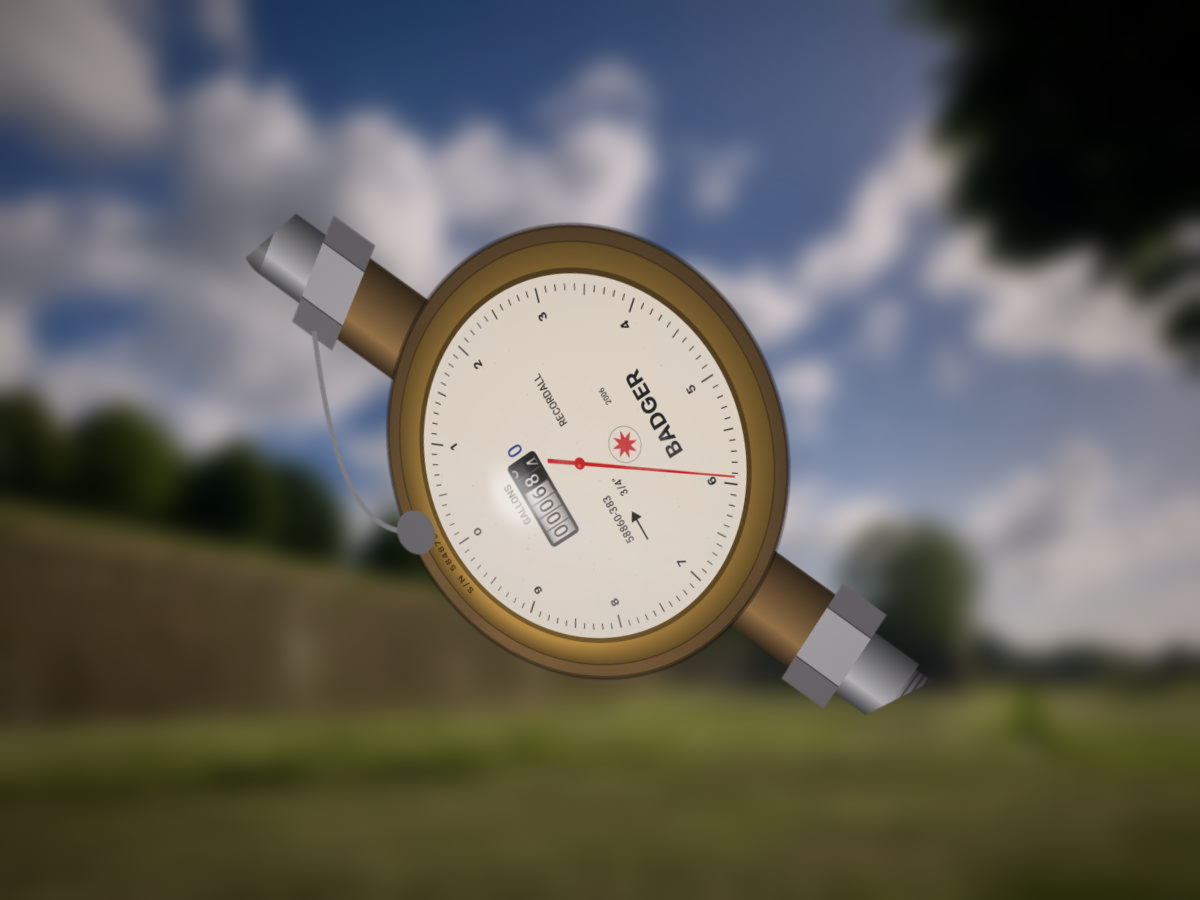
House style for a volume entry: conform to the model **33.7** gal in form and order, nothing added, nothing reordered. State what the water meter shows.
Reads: **6835.9** gal
